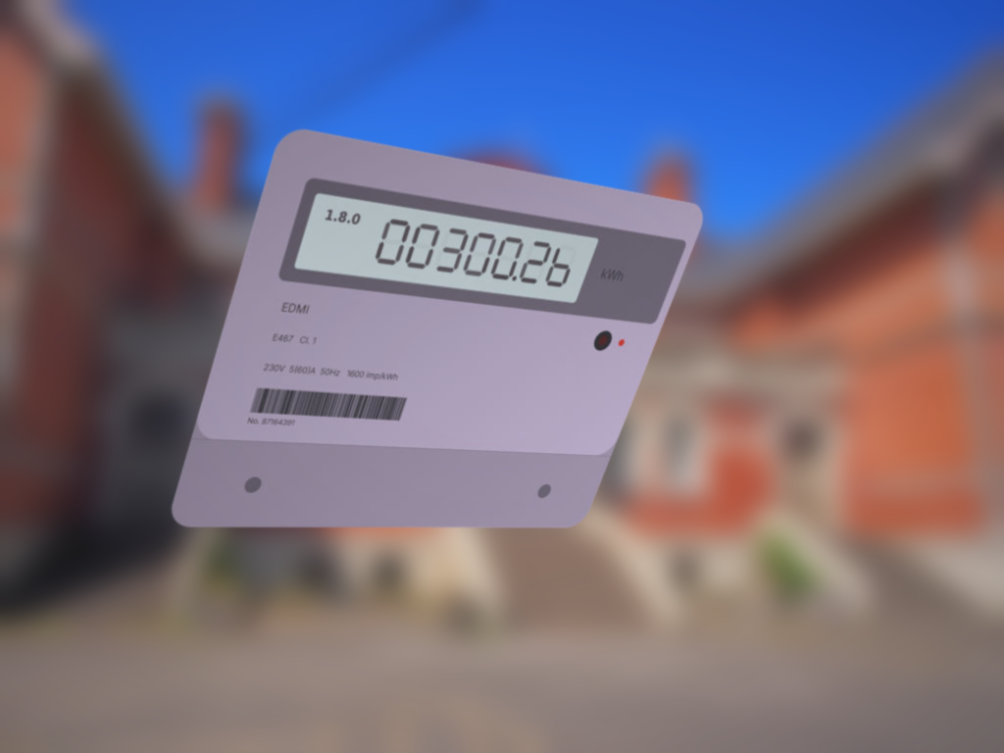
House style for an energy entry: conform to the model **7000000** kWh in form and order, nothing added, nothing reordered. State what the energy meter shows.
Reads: **300.26** kWh
